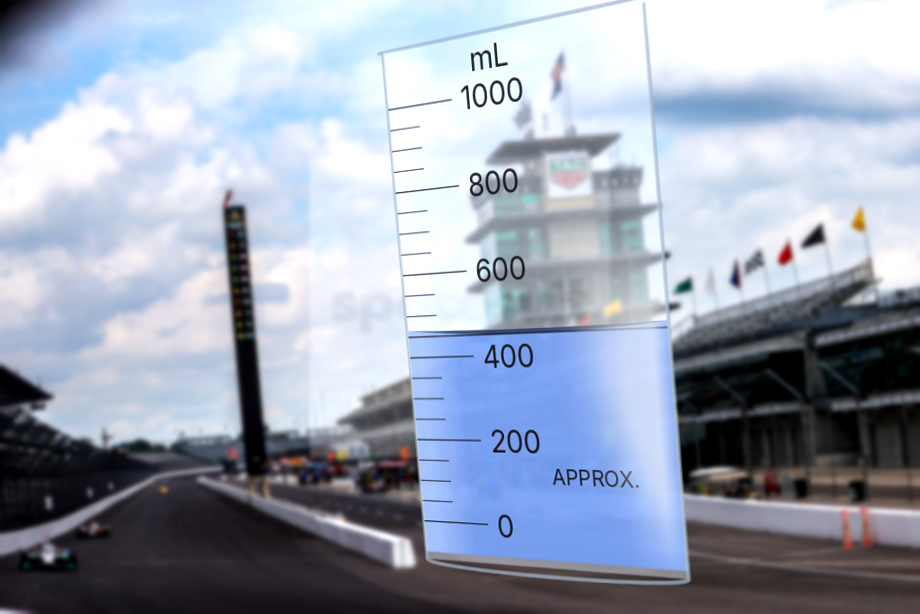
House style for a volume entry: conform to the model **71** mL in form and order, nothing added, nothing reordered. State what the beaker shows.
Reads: **450** mL
